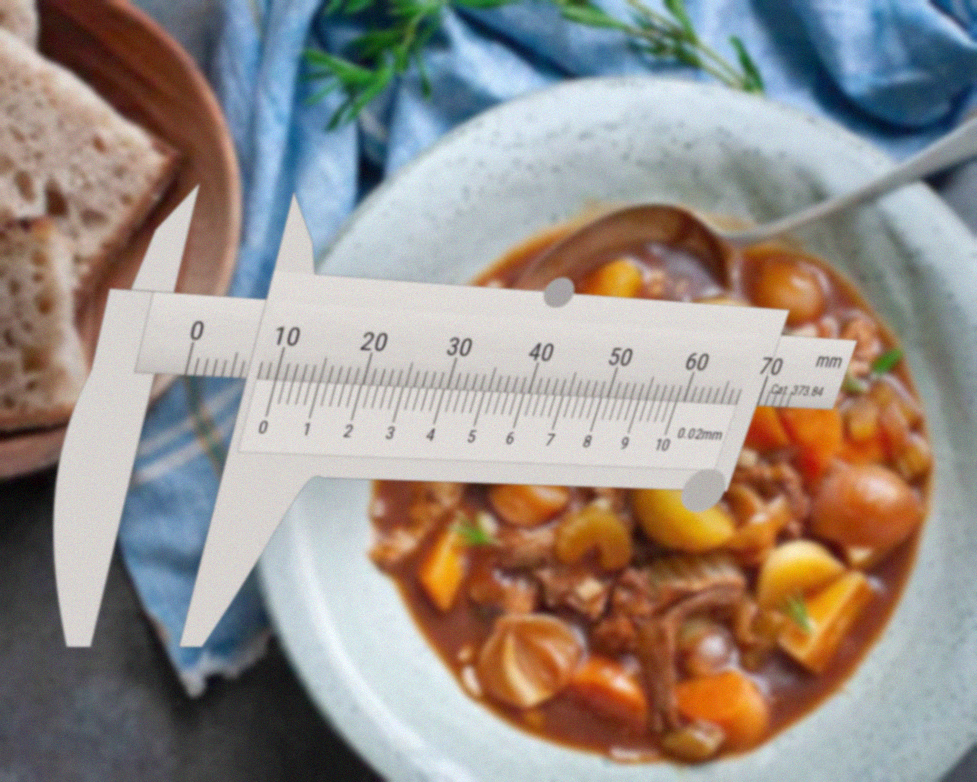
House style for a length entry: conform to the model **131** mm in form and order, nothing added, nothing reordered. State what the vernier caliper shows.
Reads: **10.0** mm
